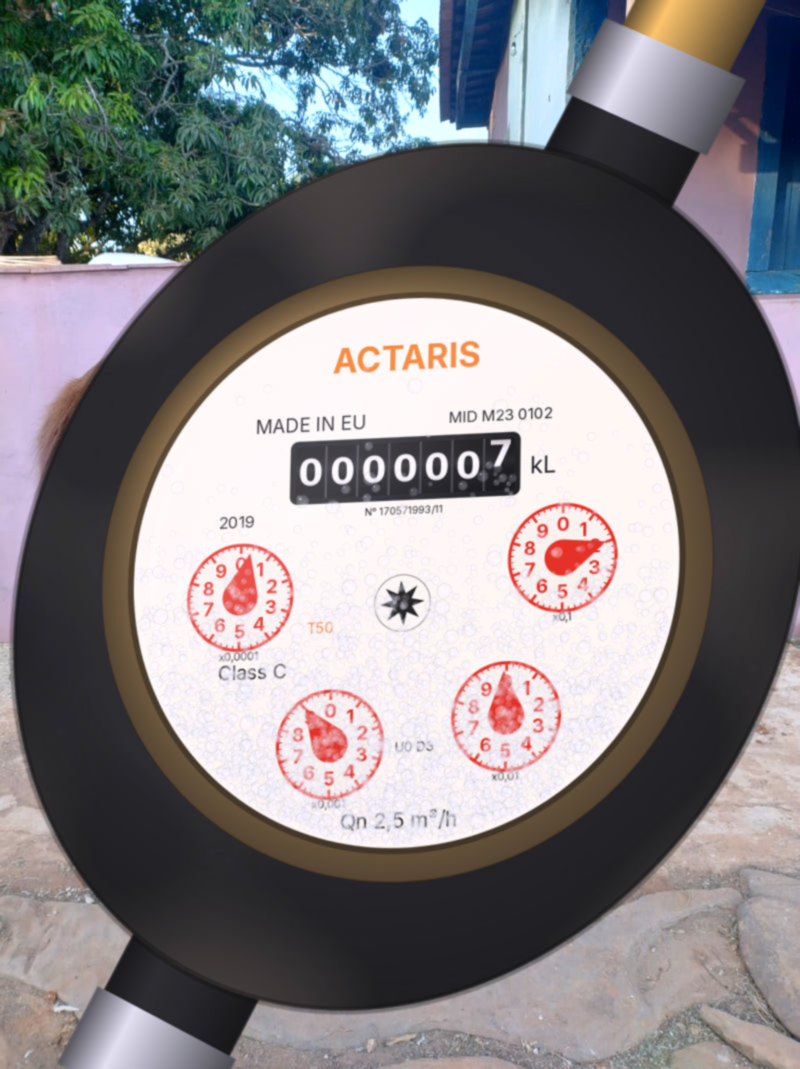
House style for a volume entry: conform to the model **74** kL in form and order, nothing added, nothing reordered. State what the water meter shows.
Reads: **7.1990** kL
